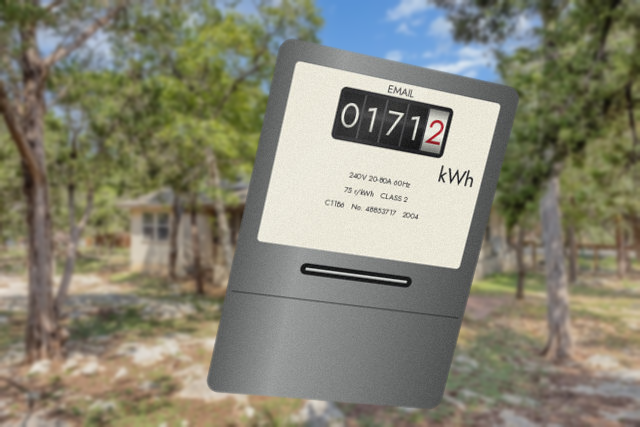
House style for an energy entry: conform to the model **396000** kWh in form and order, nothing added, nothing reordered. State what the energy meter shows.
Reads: **171.2** kWh
